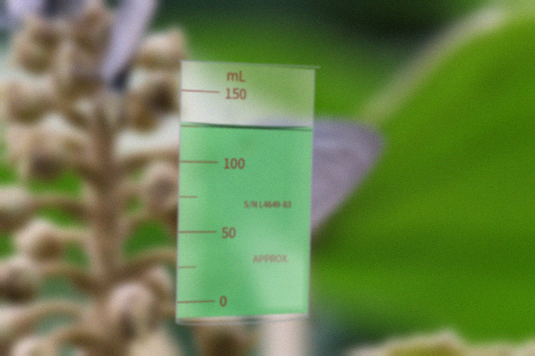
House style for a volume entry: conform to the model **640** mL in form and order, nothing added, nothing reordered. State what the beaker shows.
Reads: **125** mL
